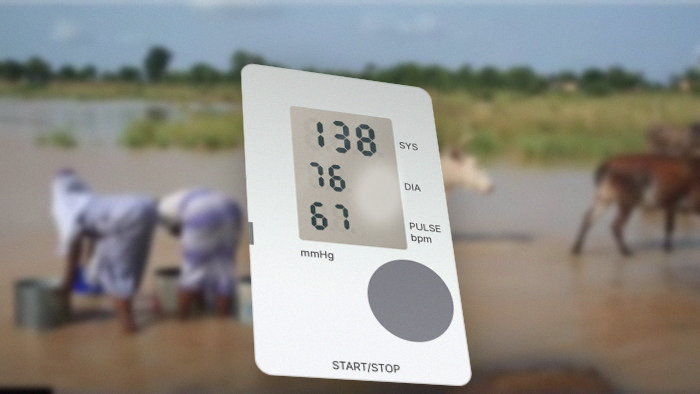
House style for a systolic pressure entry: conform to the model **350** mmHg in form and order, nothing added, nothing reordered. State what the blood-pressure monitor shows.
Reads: **138** mmHg
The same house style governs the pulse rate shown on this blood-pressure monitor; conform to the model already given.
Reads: **67** bpm
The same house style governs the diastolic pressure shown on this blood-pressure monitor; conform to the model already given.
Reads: **76** mmHg
